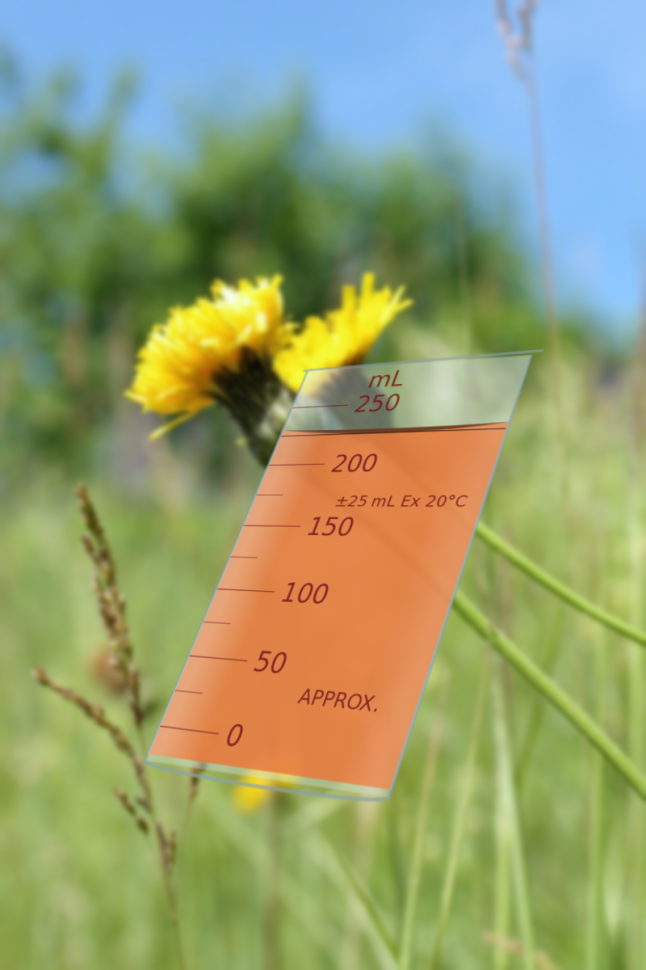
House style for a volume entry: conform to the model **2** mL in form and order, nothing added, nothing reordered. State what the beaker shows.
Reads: **225** mL
